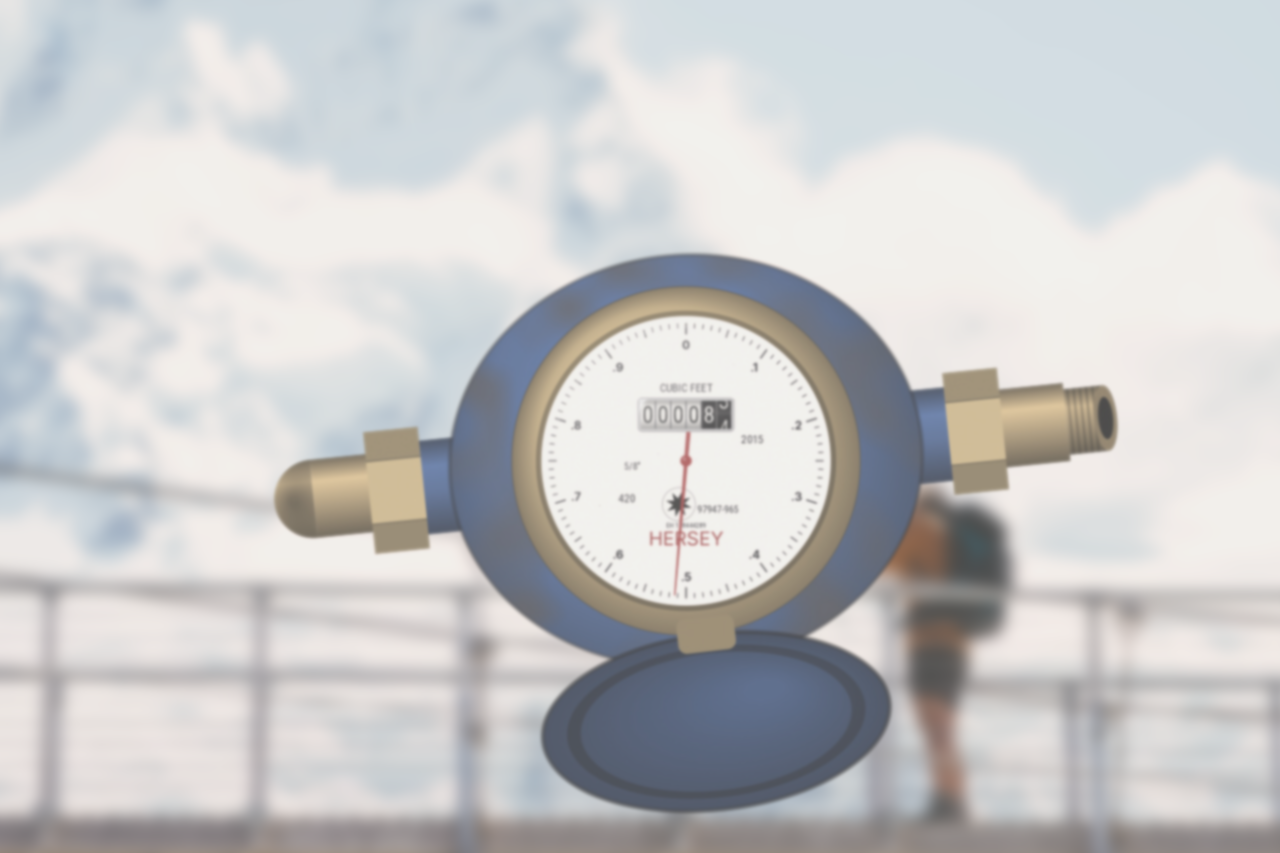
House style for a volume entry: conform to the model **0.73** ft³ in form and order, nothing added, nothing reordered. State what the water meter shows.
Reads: **83.51** ft³
